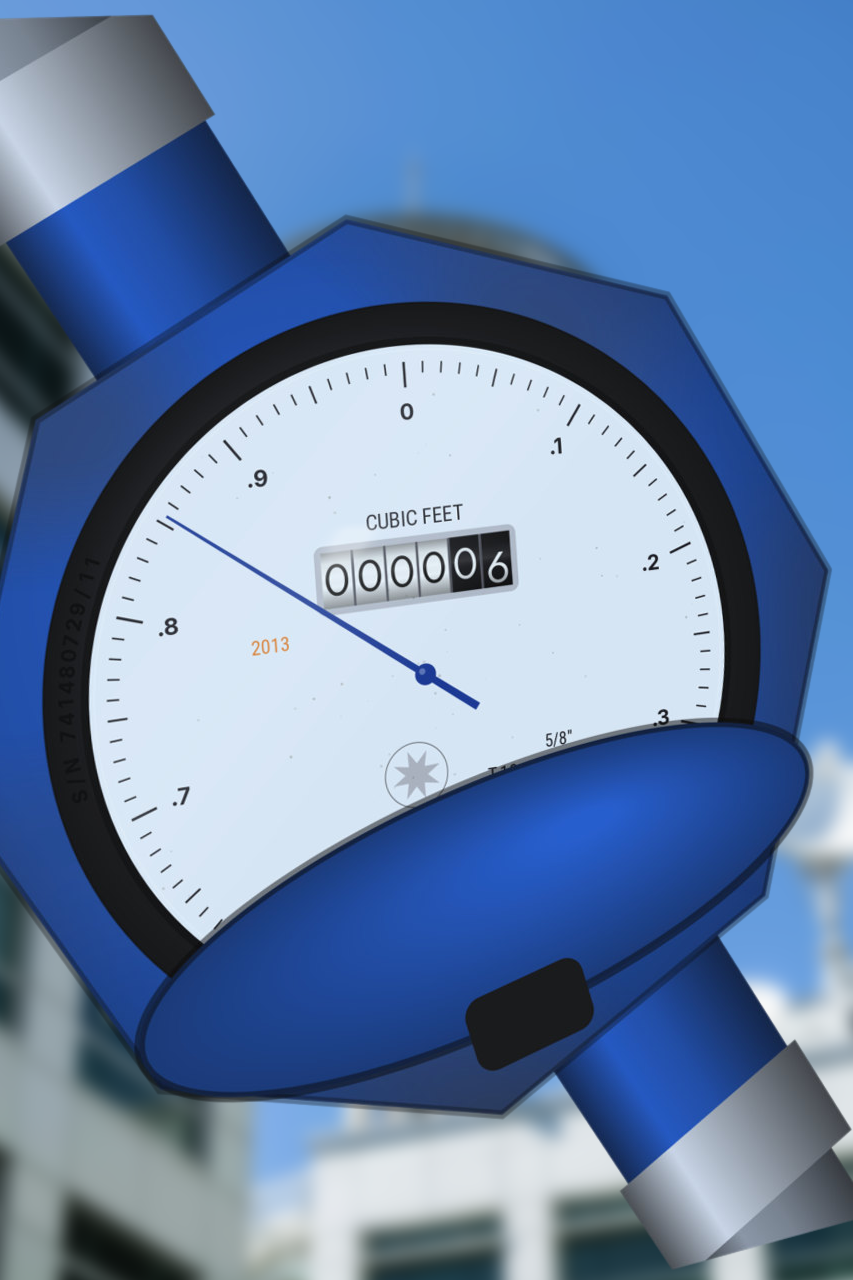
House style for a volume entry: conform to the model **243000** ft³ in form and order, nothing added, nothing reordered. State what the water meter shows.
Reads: **5.85** ft³
